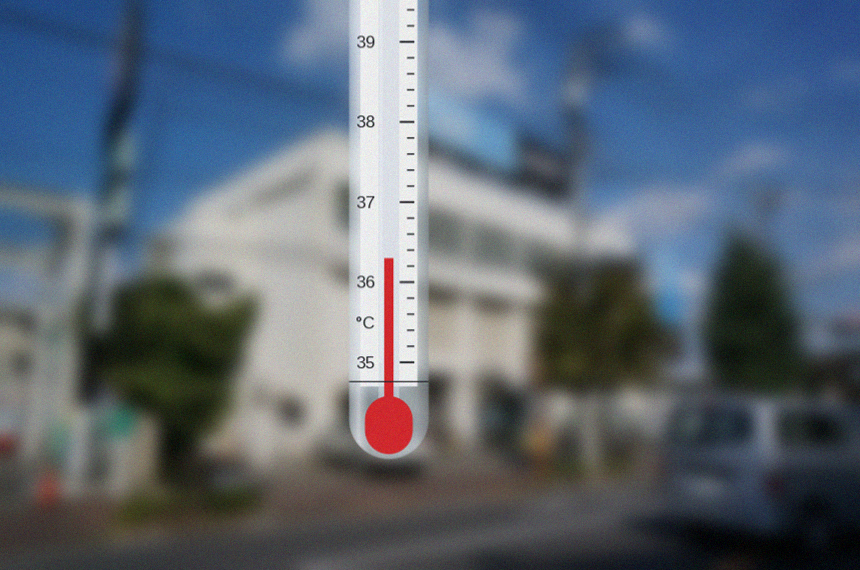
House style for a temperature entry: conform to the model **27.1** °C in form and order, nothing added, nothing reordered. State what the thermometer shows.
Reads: **36.3** °C
